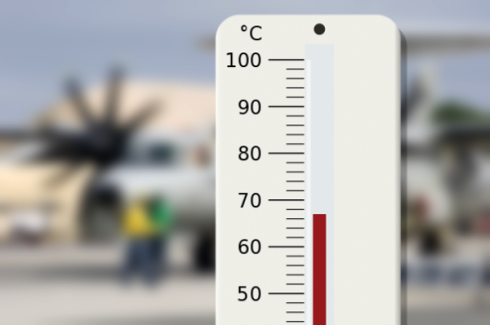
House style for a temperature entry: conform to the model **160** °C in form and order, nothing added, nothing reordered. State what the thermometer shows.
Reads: **67** °C
